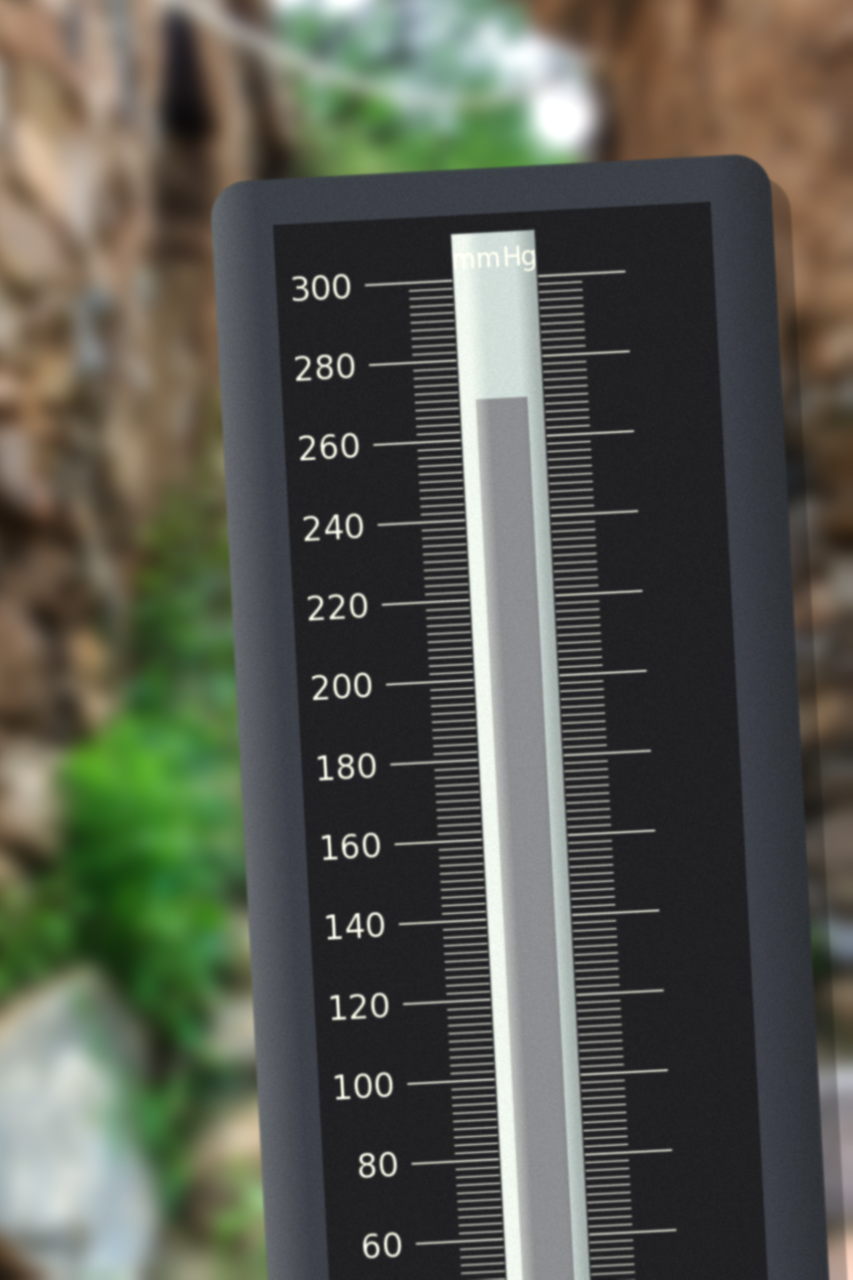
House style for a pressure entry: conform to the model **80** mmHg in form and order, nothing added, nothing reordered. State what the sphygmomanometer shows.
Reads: **270** mmHg
